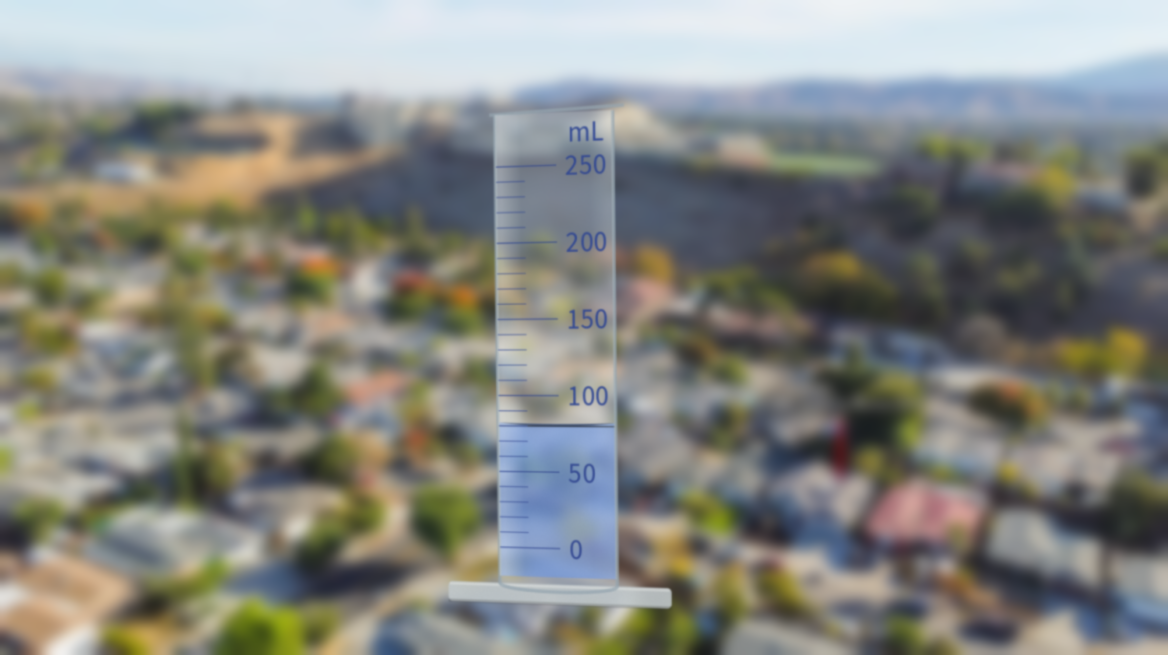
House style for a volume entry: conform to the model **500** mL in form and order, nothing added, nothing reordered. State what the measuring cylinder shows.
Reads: **80** mL
